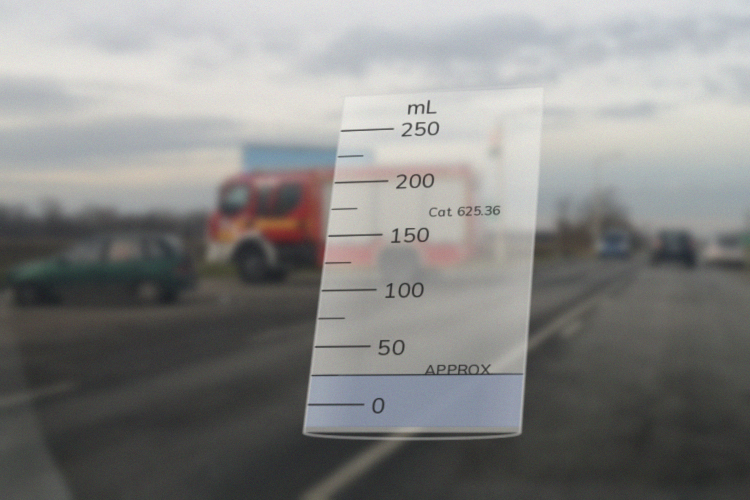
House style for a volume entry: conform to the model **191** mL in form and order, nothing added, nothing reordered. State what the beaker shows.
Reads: **25** mL
